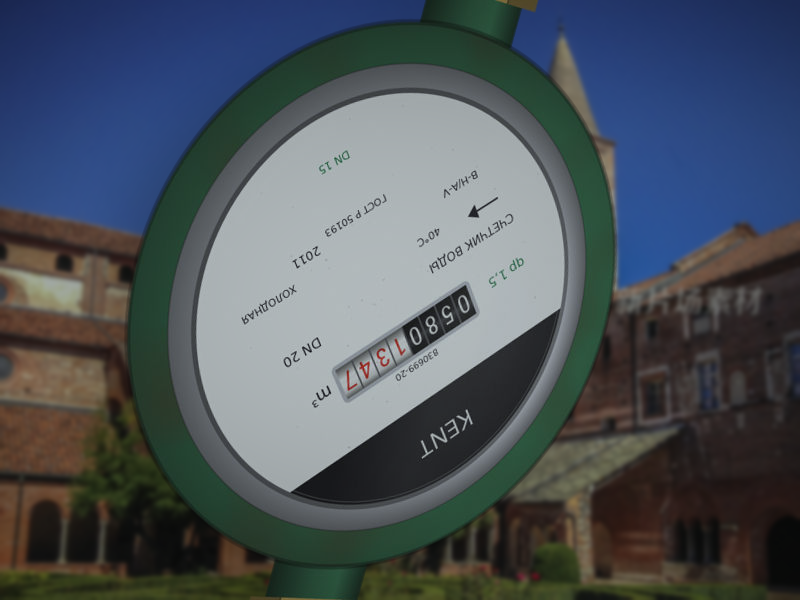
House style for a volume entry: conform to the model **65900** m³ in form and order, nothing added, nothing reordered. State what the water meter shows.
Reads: **580.1347** m³
